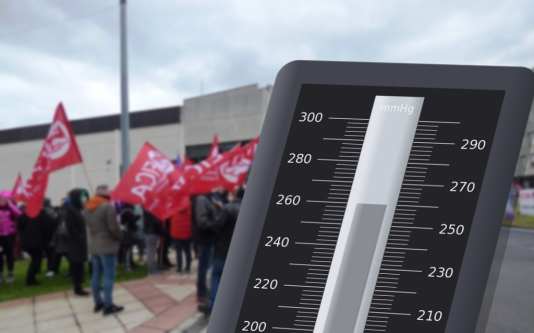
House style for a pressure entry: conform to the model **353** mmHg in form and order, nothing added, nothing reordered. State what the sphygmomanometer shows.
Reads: **260** mmHg
